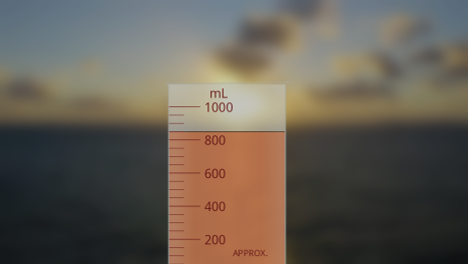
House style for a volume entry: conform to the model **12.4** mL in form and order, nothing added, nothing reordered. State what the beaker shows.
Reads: **850** mL
